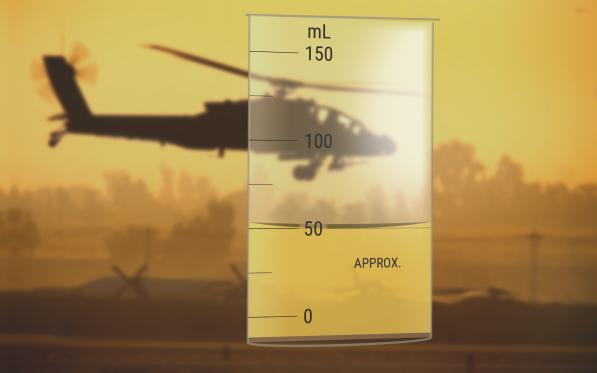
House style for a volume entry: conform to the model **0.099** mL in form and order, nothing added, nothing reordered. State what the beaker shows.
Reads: **50** mL
